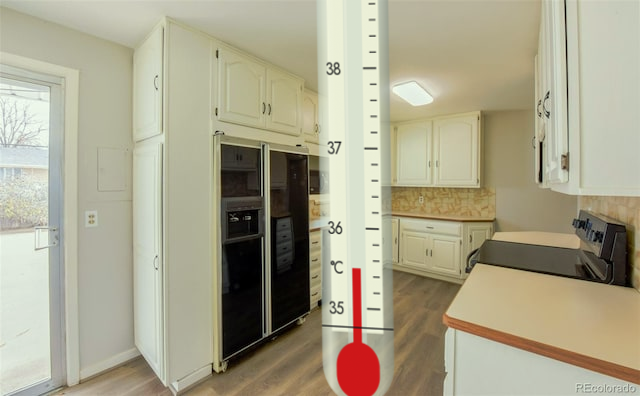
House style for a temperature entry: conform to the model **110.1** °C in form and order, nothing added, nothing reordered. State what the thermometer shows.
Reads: **35.5** °C
